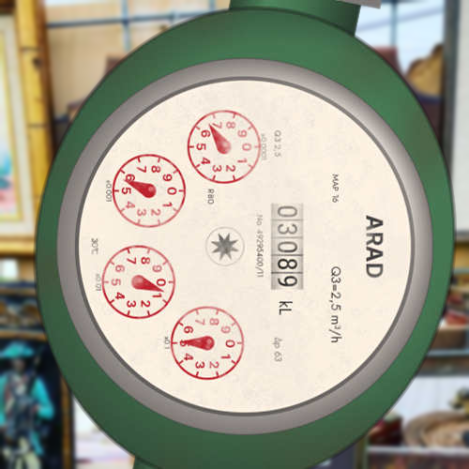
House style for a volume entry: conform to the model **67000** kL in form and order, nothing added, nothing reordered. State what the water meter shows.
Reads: **3089.5056** kL
